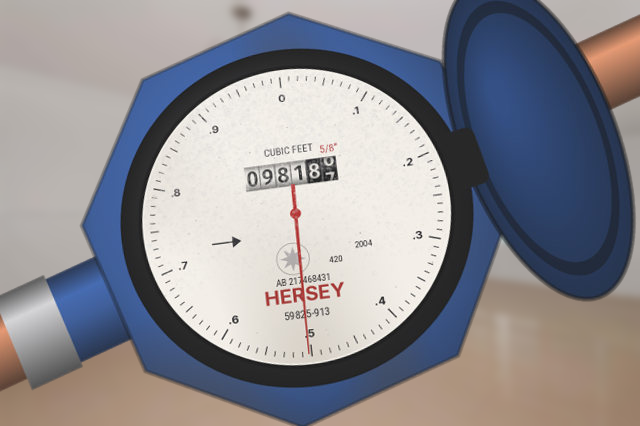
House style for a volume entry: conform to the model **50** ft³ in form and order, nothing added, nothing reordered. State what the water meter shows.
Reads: **98186.50** ft³
